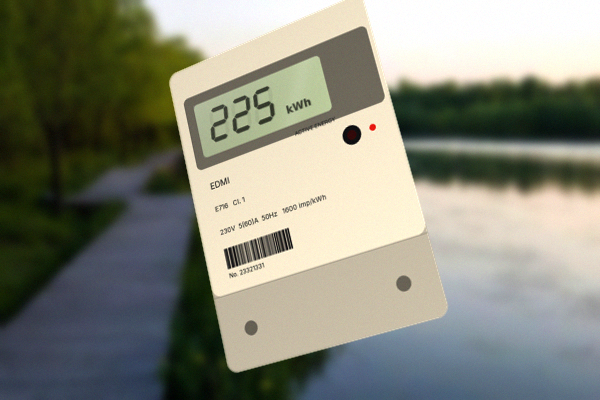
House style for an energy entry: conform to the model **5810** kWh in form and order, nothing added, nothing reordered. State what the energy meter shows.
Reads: **225** kWh
